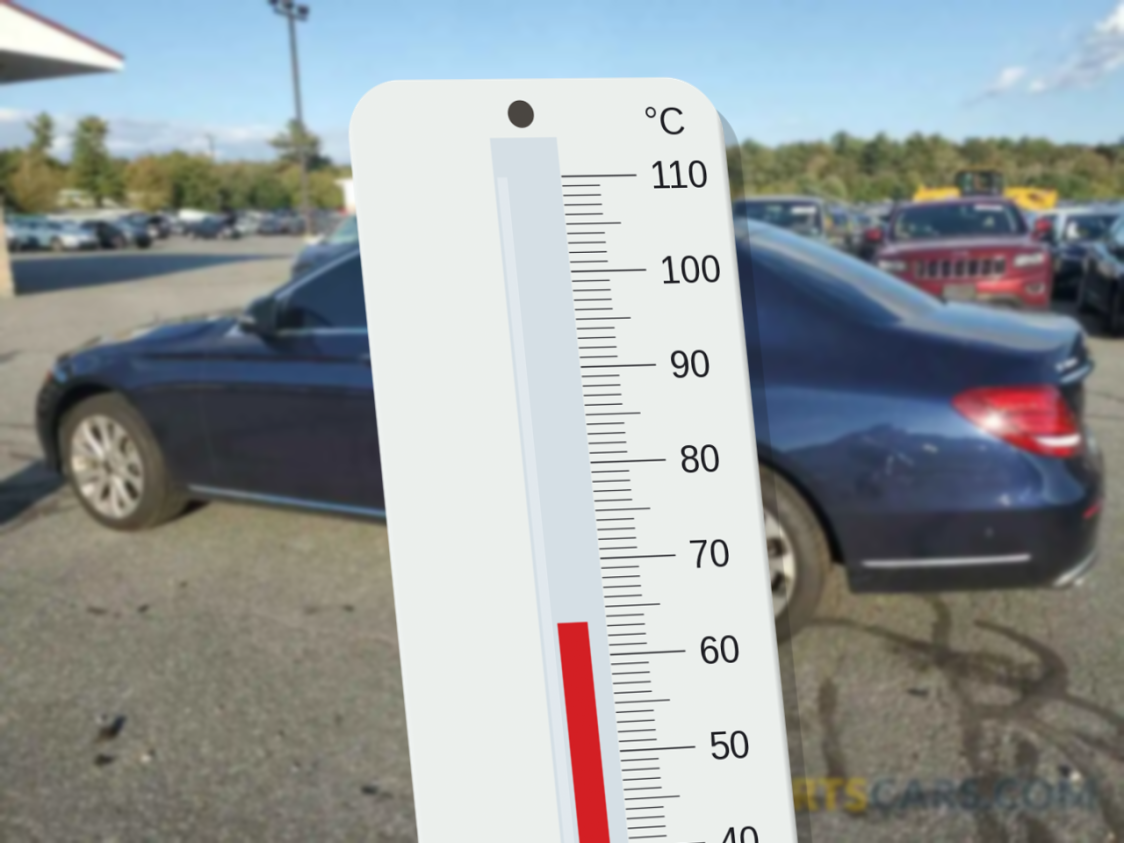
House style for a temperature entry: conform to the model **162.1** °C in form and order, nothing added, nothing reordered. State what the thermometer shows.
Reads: **63.5** °C
